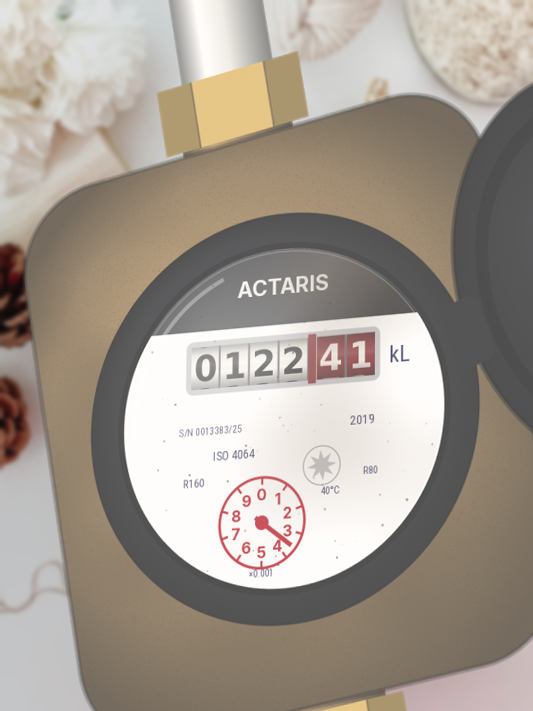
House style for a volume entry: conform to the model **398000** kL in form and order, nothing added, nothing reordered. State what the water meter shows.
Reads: **122.413** kL
